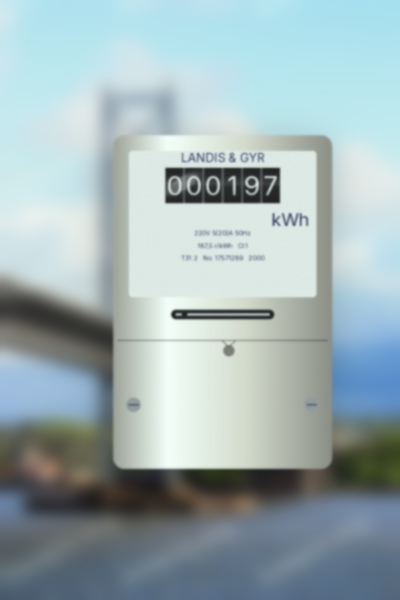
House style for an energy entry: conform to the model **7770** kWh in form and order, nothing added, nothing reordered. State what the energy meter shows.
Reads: **197** kWh
